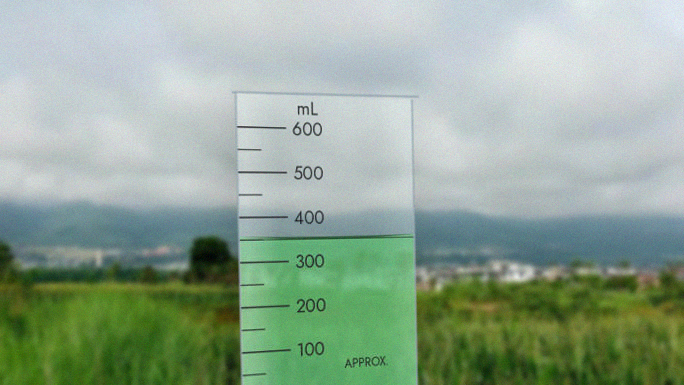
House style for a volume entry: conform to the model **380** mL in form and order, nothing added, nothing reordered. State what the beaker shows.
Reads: **350** mL
